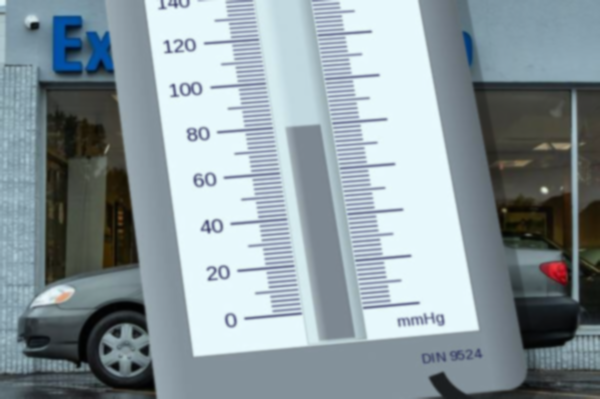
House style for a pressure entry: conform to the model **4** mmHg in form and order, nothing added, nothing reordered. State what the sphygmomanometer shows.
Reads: **80** mmHg
